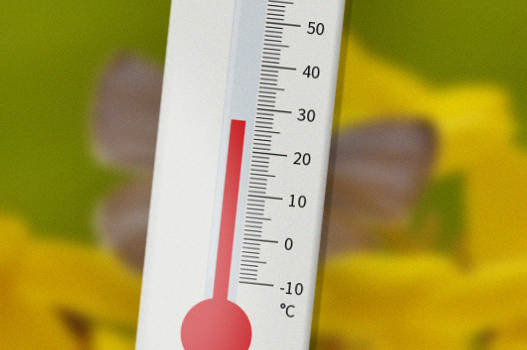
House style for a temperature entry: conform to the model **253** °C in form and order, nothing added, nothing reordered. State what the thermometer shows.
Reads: **27** °C
